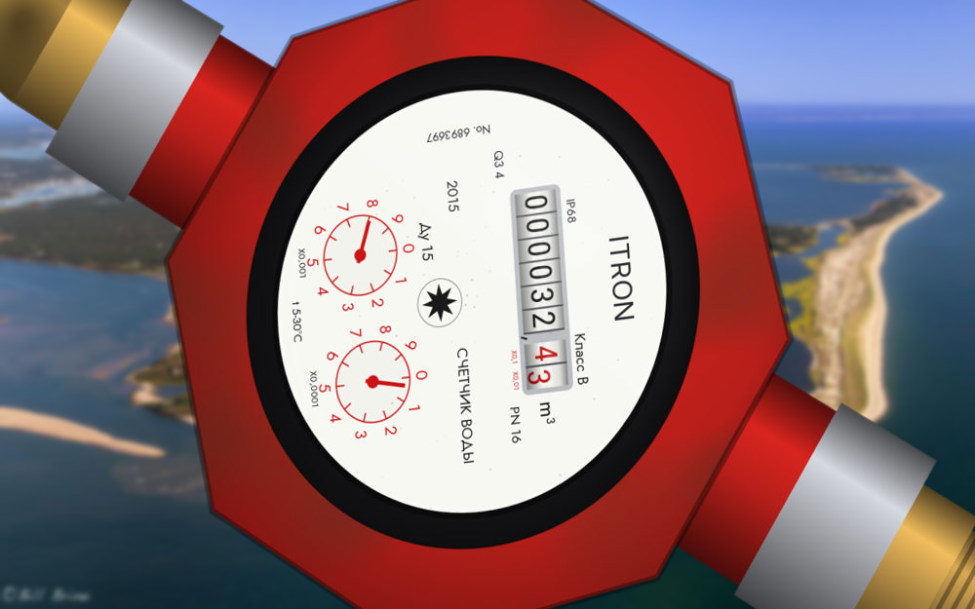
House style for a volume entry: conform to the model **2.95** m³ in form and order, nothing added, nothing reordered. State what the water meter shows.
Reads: **32.4280** m³
